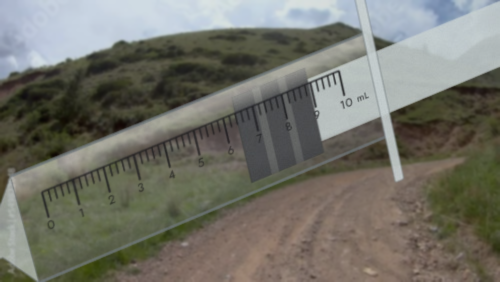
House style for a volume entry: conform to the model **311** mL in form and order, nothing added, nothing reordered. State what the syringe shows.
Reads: **6.4** mL
